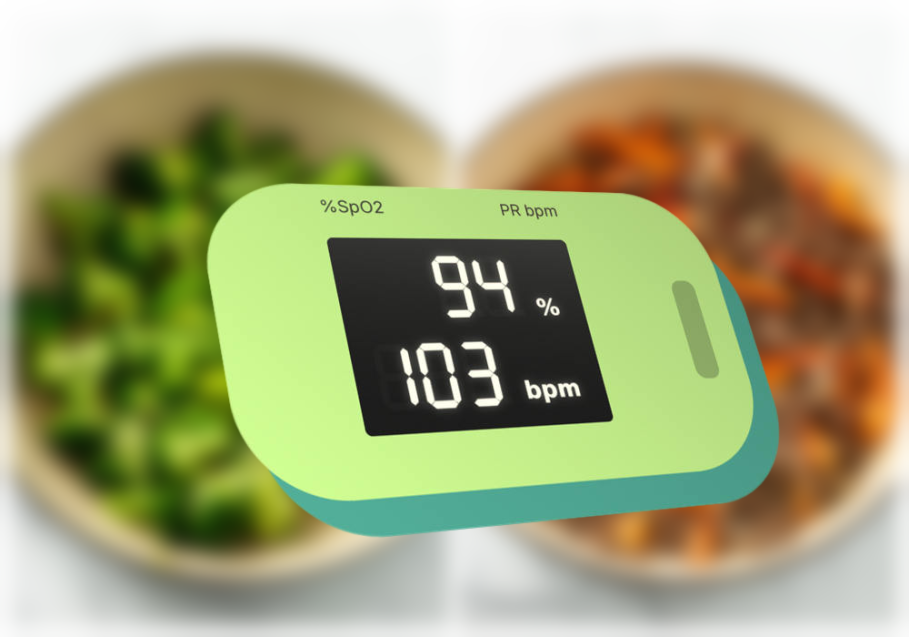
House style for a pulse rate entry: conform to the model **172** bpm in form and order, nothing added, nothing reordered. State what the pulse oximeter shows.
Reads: **103** bpm
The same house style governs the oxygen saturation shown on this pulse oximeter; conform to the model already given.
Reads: **94** %
